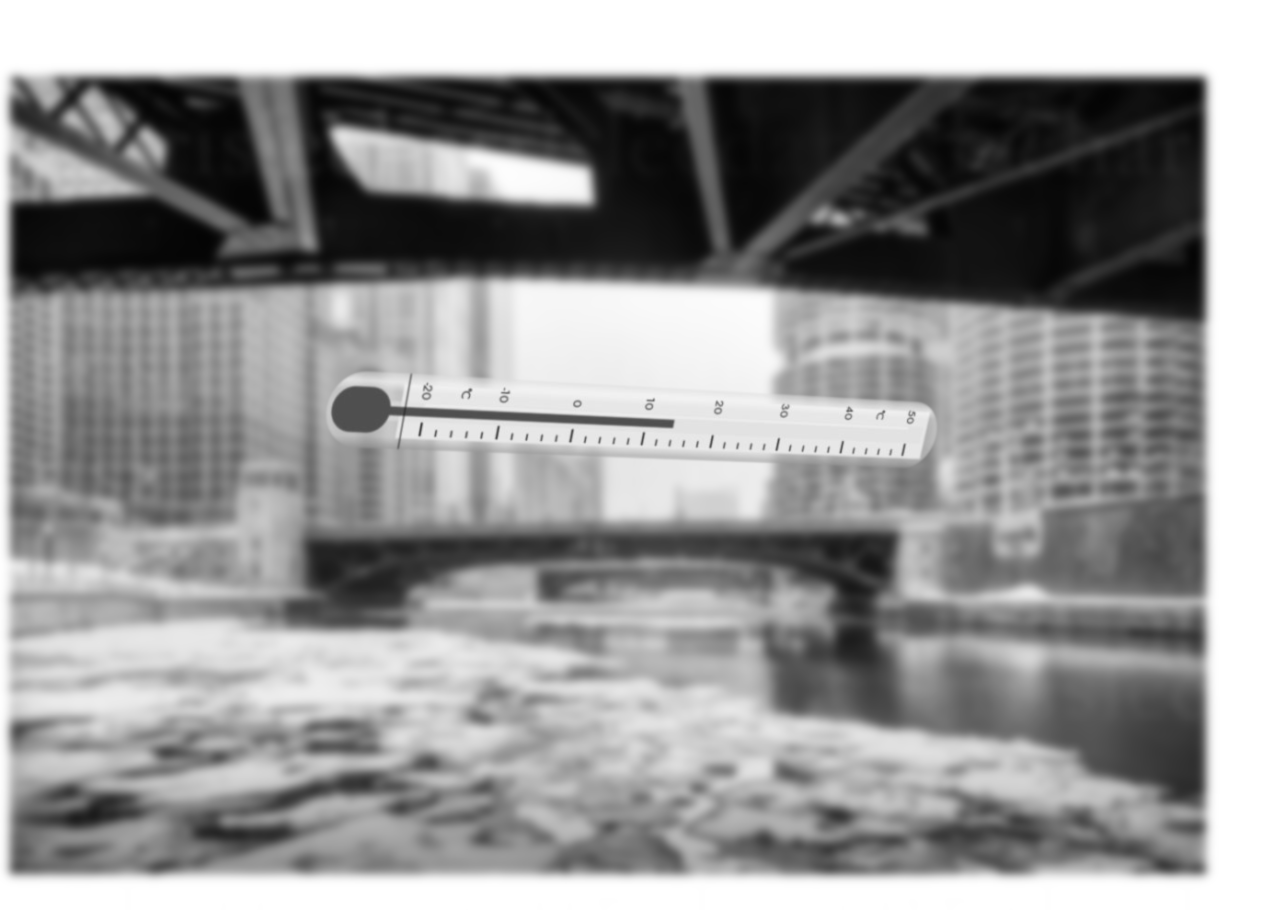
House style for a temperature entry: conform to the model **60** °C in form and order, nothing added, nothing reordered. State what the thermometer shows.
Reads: **14** °C
